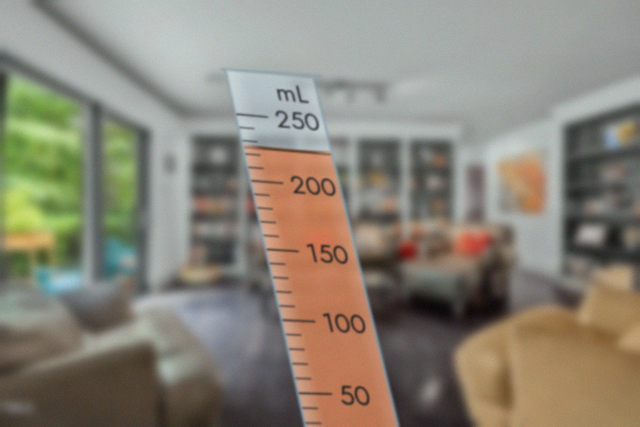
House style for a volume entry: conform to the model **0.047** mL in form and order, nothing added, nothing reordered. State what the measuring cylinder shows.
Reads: **225** mL
